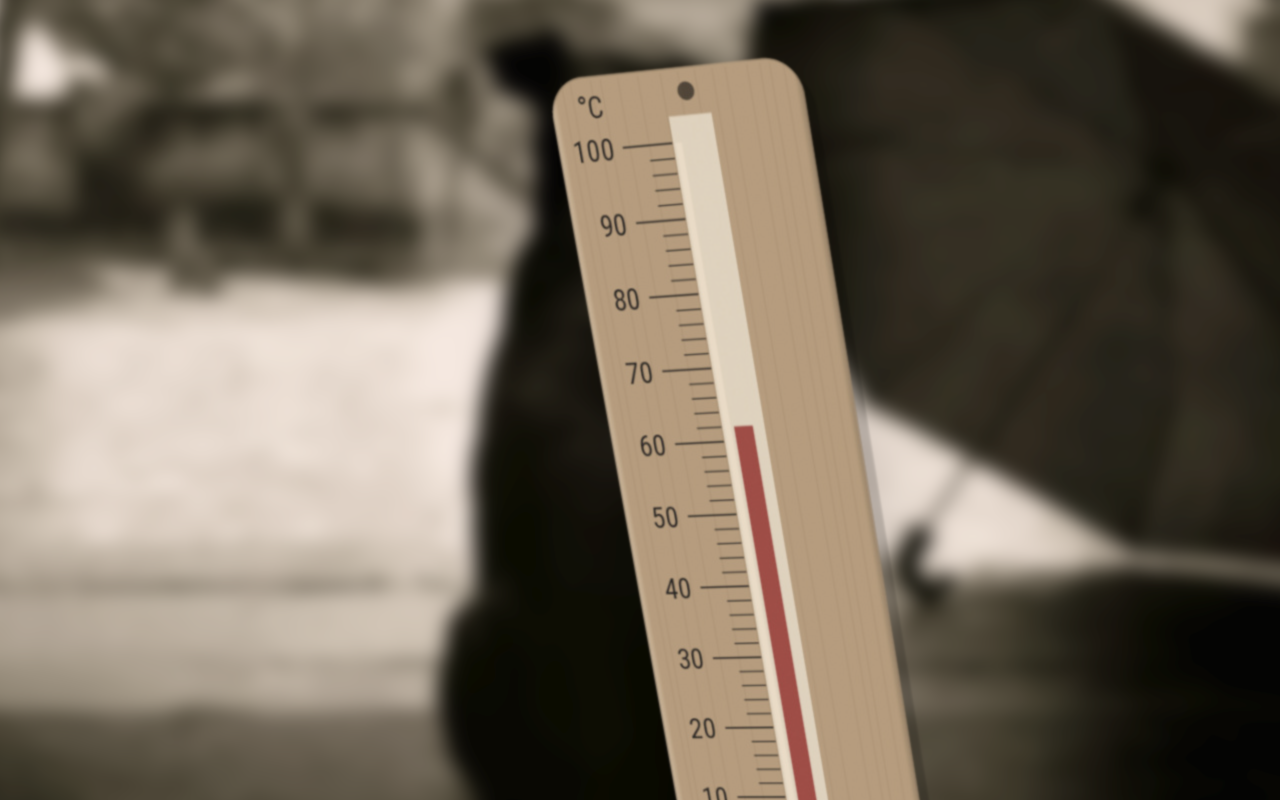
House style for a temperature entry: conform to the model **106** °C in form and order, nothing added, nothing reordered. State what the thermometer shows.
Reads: **62** °C
